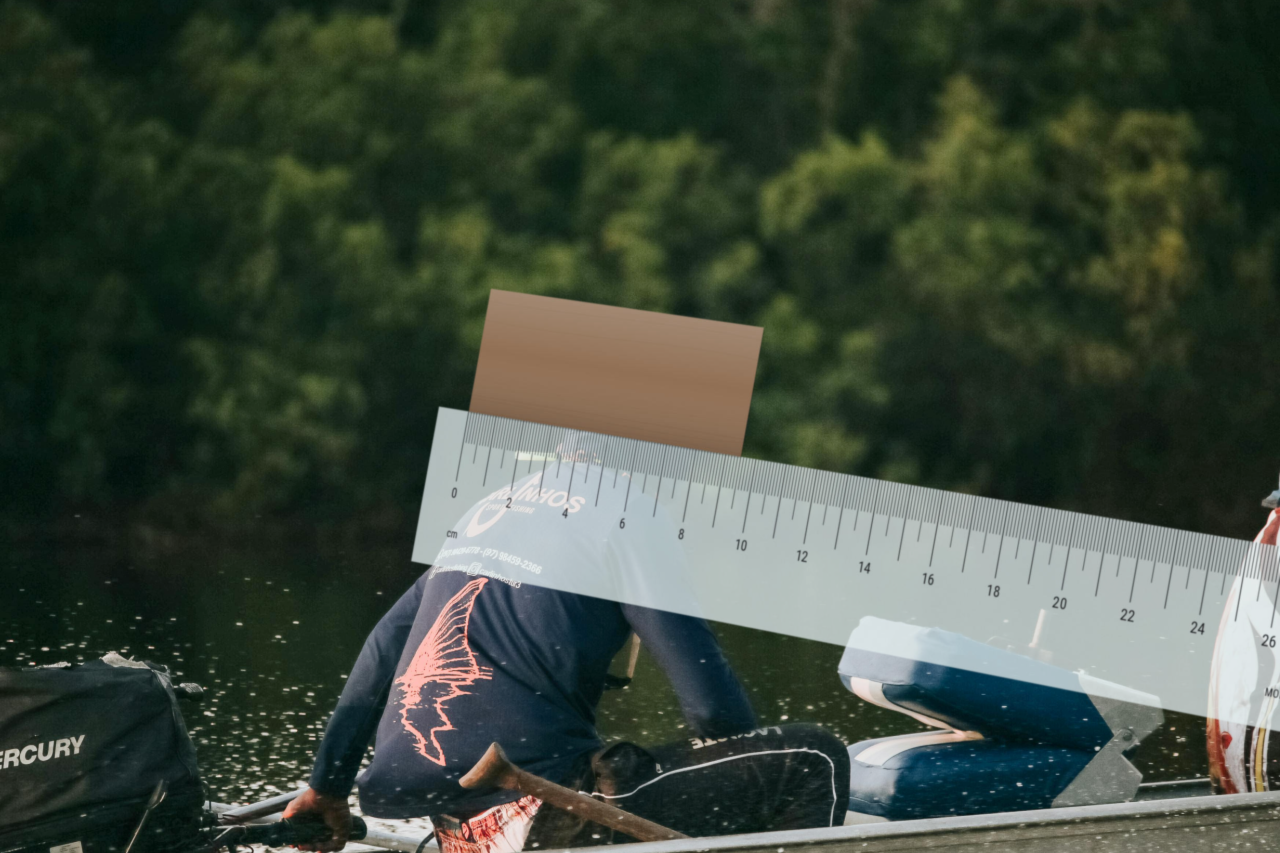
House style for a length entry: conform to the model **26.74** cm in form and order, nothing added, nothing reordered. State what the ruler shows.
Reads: **9.5** cm
